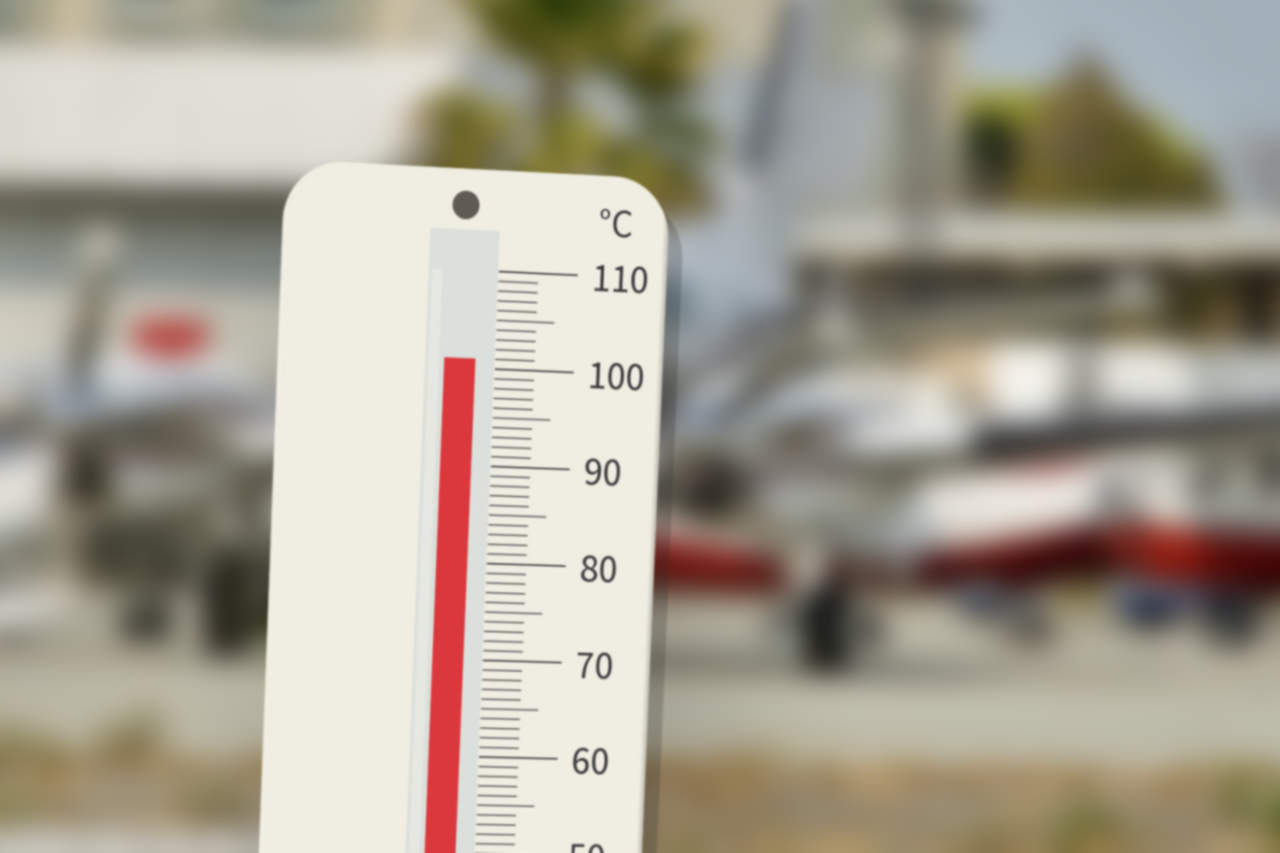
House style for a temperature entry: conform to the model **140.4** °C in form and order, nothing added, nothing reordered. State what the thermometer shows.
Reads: **101** °C
